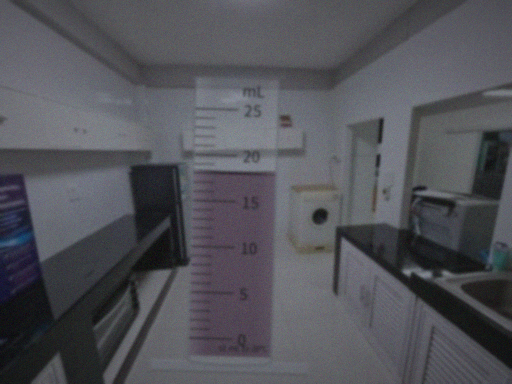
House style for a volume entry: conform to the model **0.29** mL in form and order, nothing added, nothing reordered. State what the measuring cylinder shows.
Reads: **18** mL
